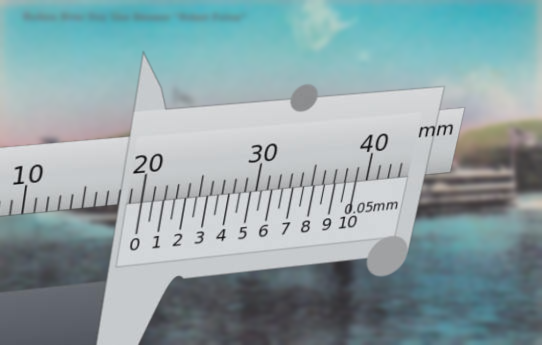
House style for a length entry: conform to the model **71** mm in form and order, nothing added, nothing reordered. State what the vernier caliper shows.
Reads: **20.0** mm
